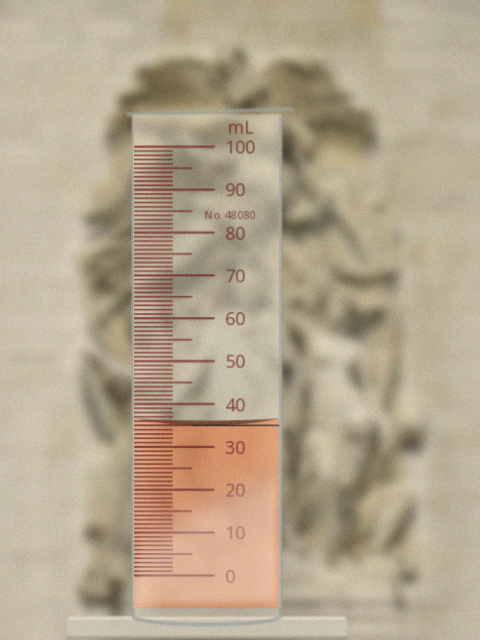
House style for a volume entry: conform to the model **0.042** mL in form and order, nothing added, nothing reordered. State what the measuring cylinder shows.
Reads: **35** mL
